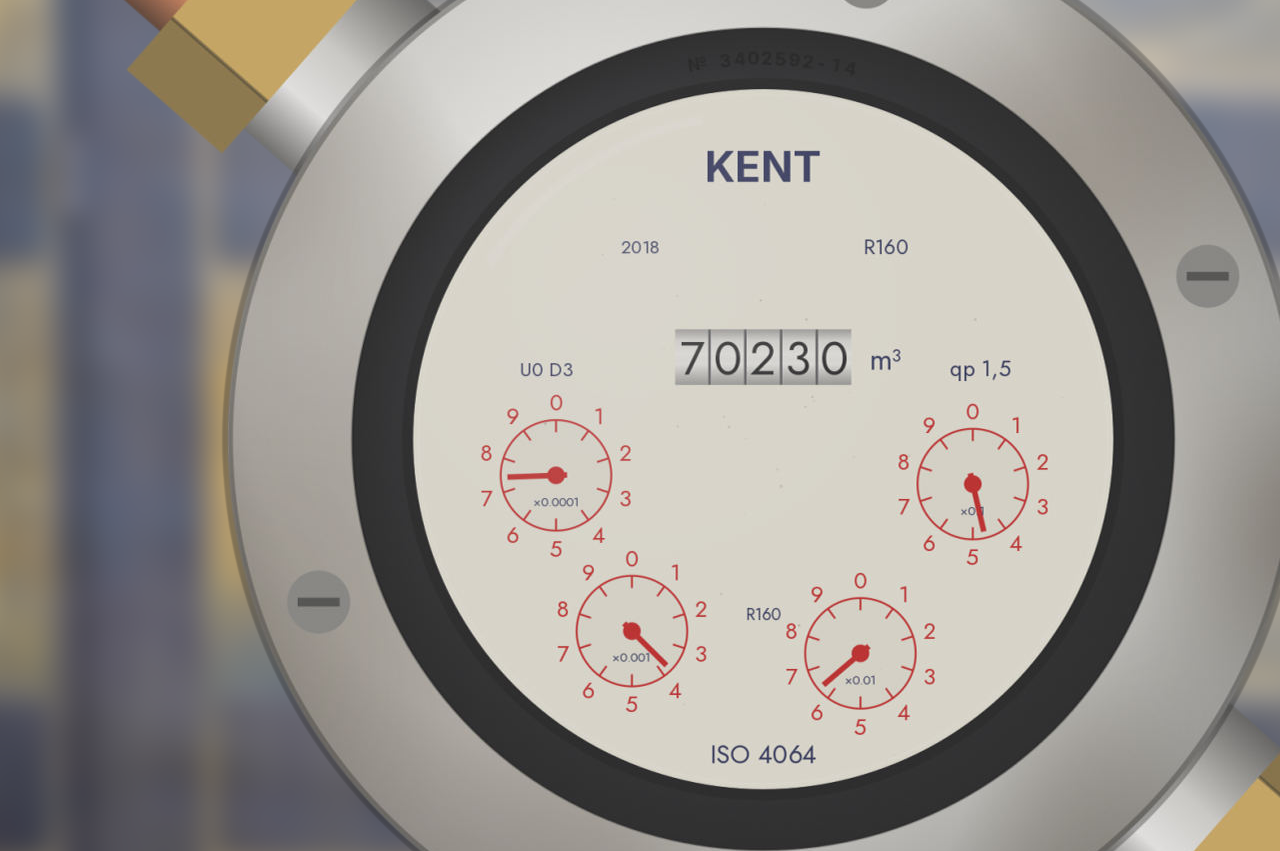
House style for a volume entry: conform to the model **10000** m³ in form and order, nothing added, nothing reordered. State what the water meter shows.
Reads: **70230.4637** m³
